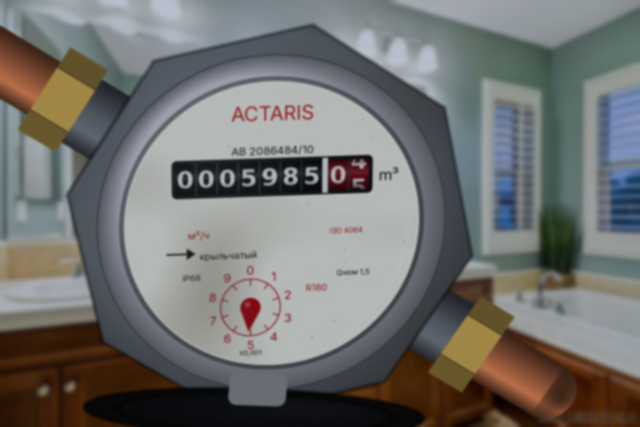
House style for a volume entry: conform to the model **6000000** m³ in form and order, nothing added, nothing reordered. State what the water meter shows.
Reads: **5985.045** m³
